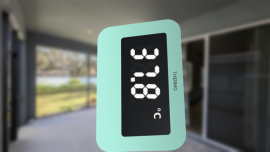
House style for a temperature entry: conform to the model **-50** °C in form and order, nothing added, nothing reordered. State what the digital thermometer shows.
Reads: **37.8** °C
